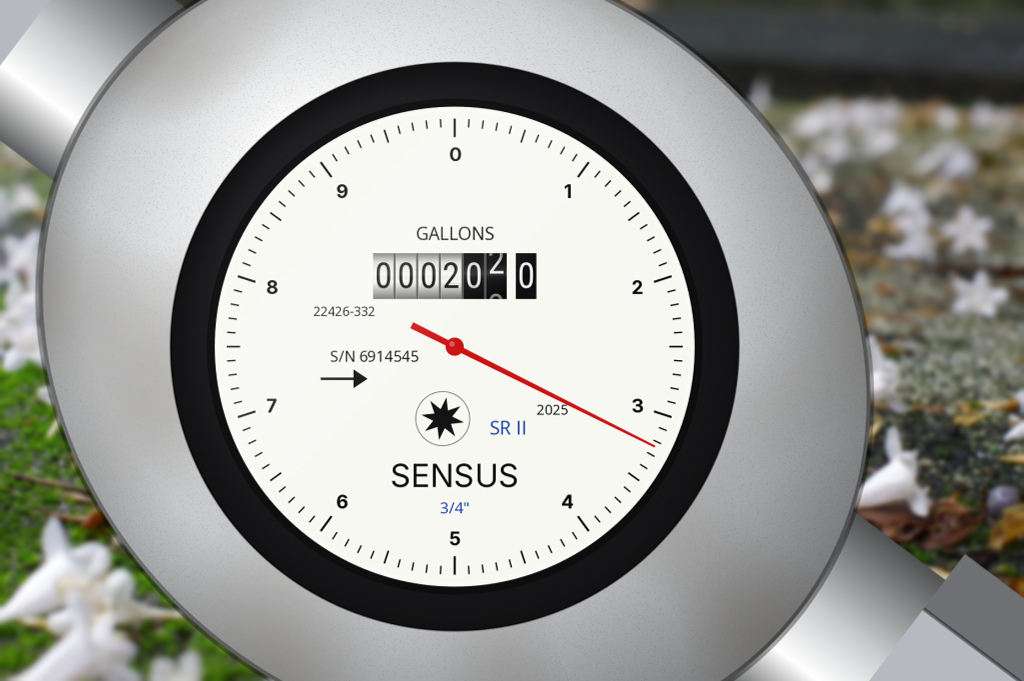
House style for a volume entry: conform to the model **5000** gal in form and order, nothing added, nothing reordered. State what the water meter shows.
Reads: **2023.2** gal
